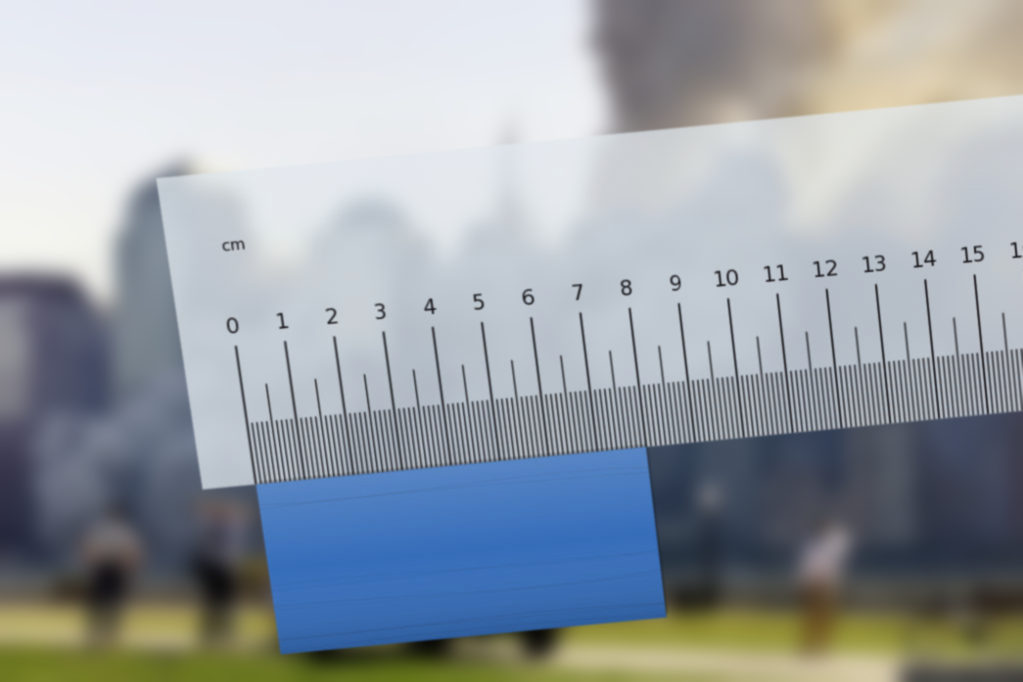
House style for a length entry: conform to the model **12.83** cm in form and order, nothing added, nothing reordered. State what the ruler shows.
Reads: **8** cm
